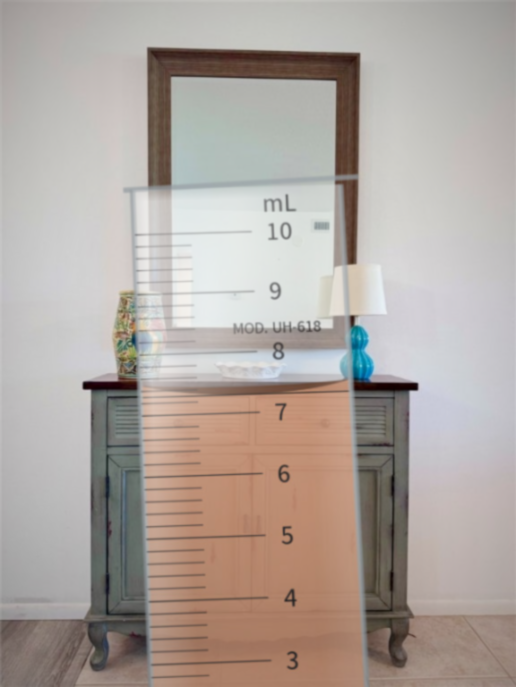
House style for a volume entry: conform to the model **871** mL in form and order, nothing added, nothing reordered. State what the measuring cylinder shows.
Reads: **7.3** mL
